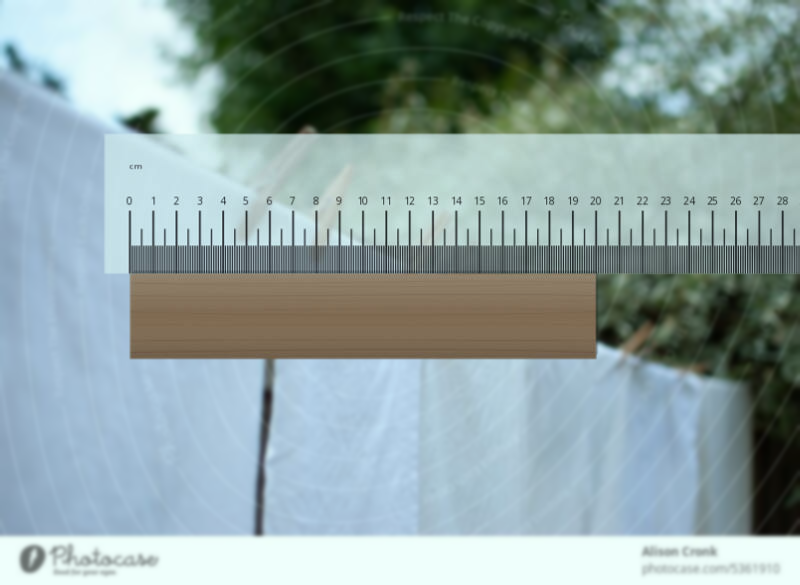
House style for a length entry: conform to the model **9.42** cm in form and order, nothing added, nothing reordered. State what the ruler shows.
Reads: **20** cm
